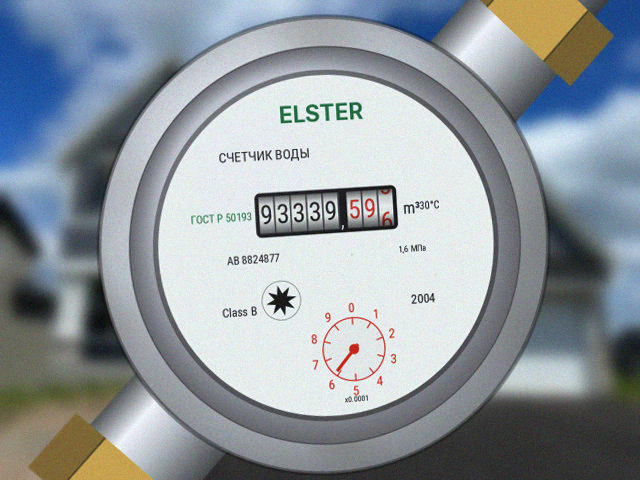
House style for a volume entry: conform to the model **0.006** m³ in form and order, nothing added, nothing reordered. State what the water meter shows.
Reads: **93339.5956** m³
